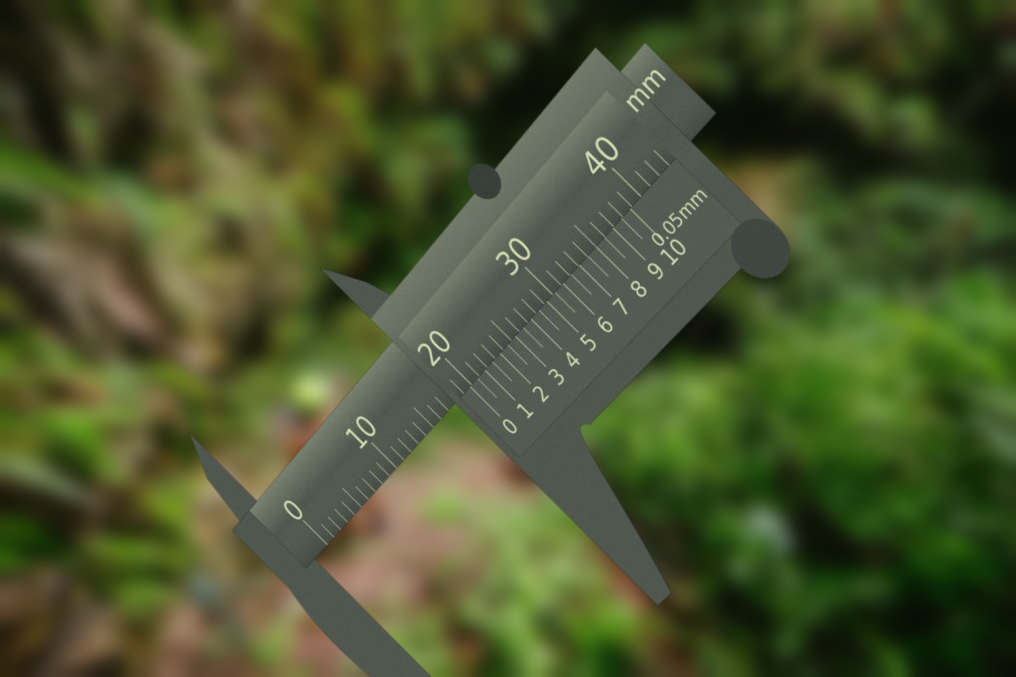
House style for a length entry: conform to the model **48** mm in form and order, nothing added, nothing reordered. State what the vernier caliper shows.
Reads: **19.8** mm
